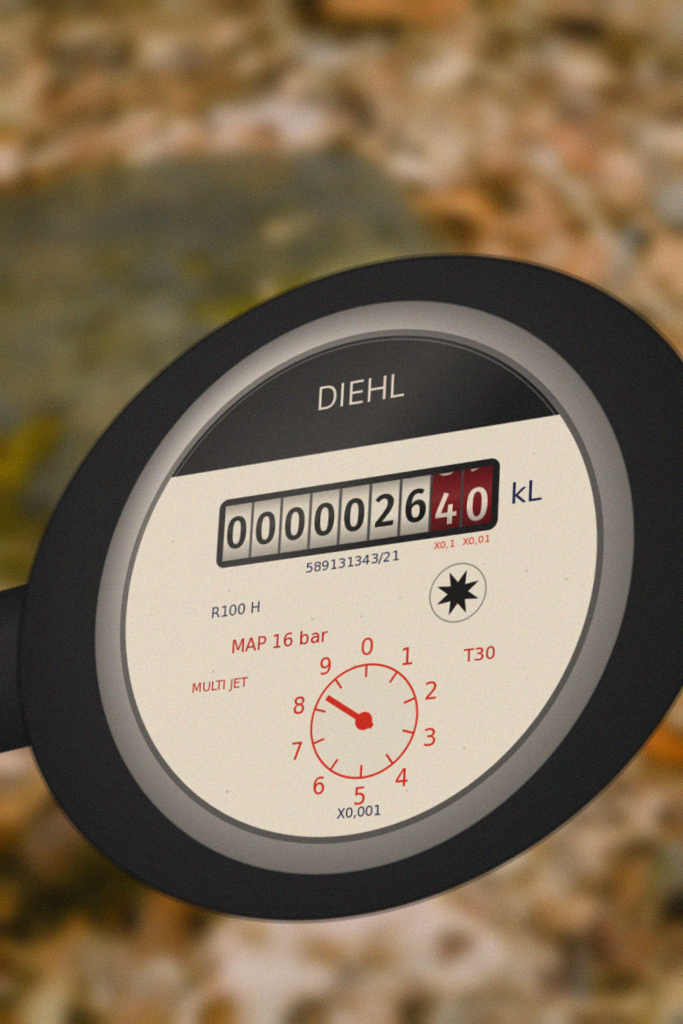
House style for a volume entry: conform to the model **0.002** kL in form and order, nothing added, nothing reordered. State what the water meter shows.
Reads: **26.398** kL
